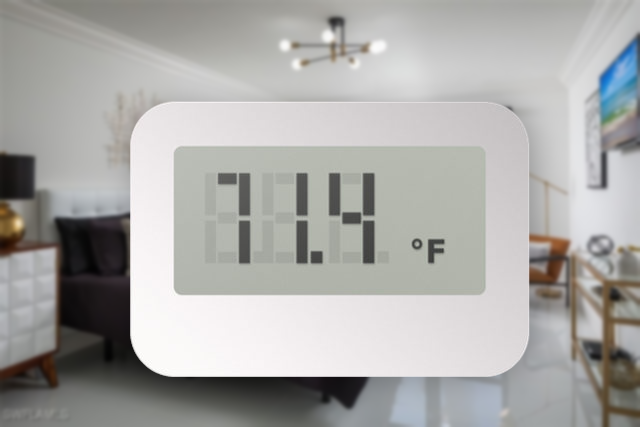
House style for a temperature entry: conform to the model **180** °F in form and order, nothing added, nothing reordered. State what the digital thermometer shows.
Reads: **71.4** °F
